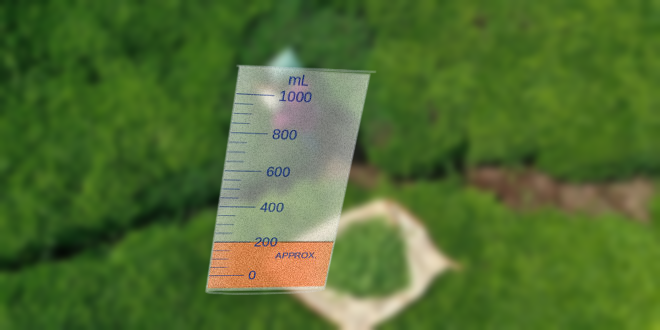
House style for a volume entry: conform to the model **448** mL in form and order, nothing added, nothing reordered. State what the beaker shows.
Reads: **200** mL
